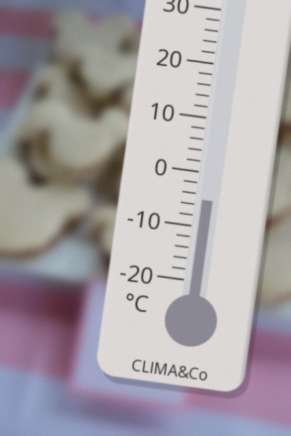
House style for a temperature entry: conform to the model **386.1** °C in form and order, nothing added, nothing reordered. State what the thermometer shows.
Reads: **-5** °C
